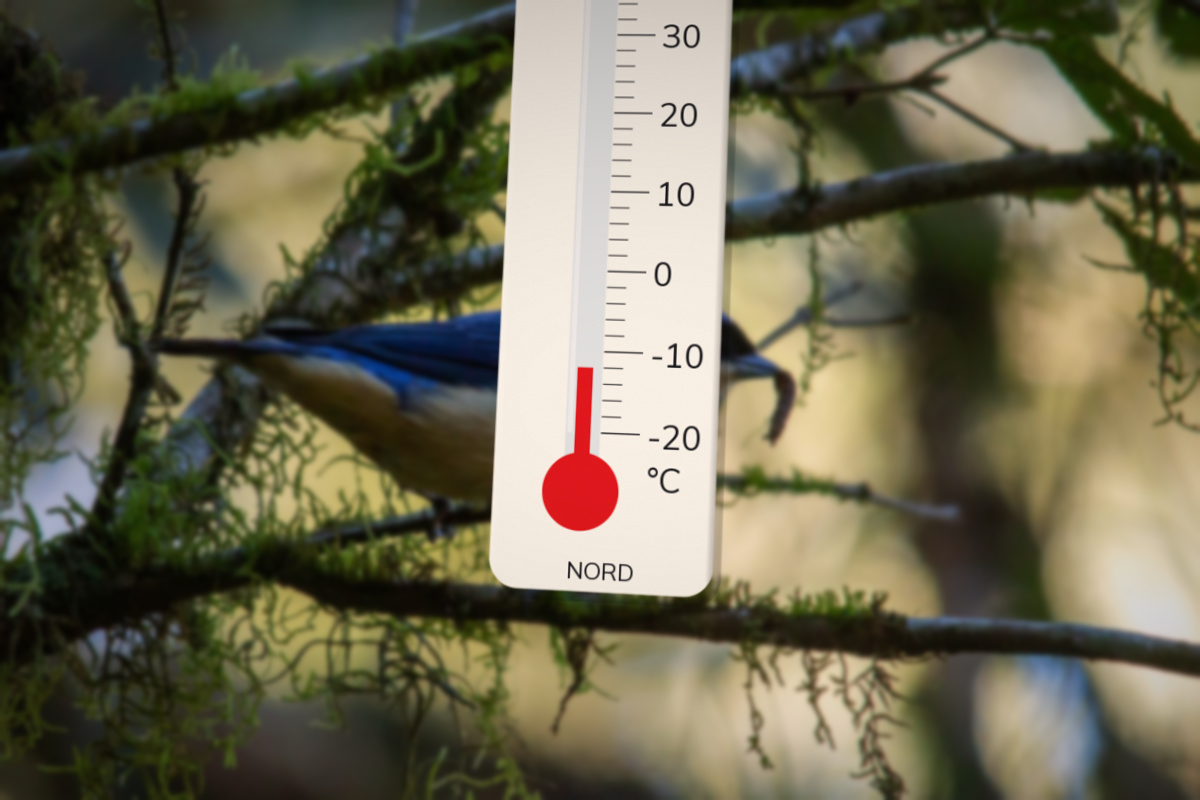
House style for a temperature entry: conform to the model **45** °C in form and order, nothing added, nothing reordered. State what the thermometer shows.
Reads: **-12** °C
